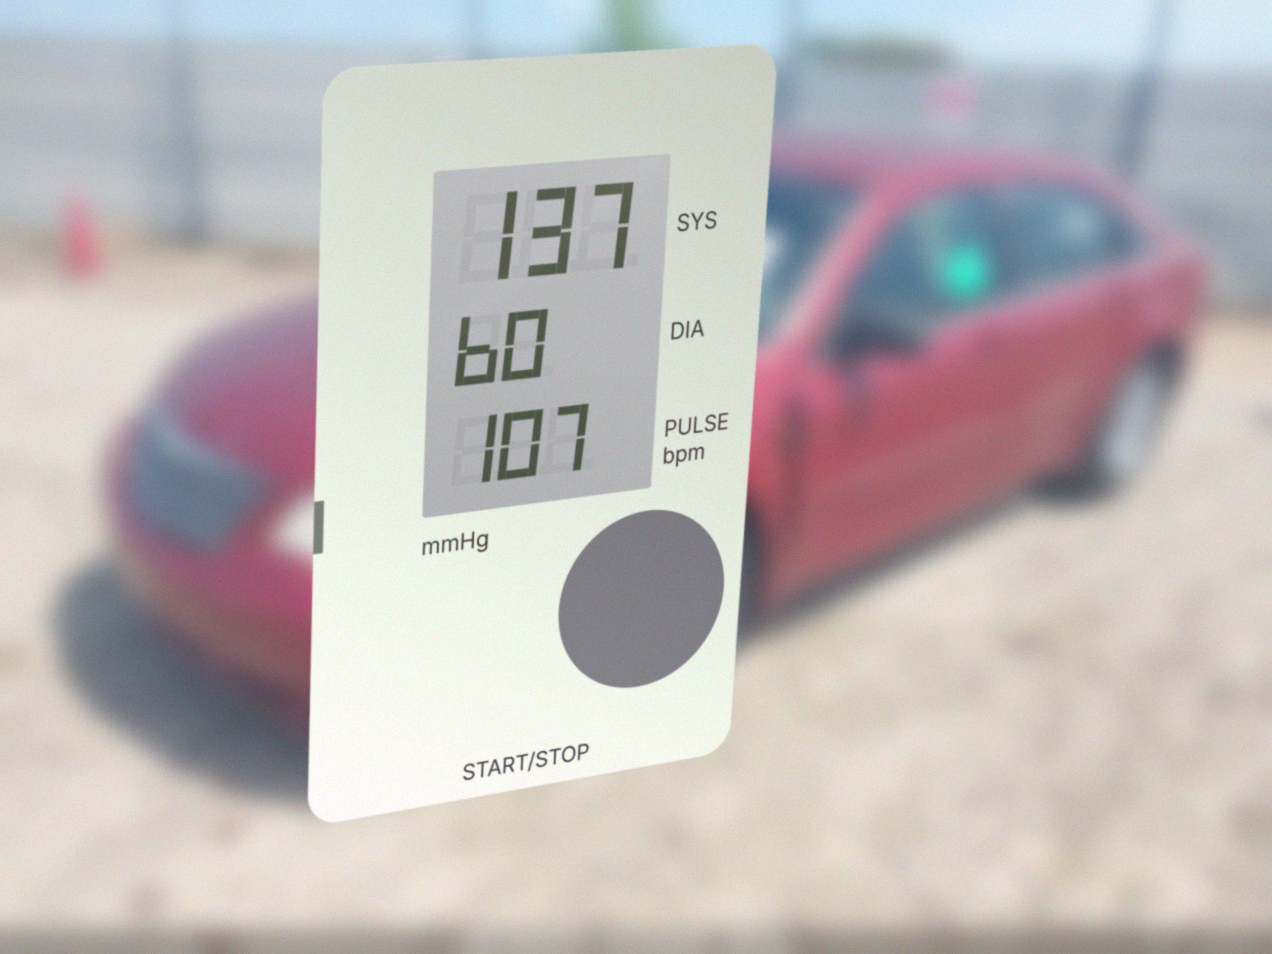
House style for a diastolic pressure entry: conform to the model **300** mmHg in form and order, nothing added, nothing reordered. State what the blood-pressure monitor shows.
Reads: **60** mmHg
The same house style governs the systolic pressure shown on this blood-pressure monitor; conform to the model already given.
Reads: **137** mmHg
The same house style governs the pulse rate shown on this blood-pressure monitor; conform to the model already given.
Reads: **107** bpm
